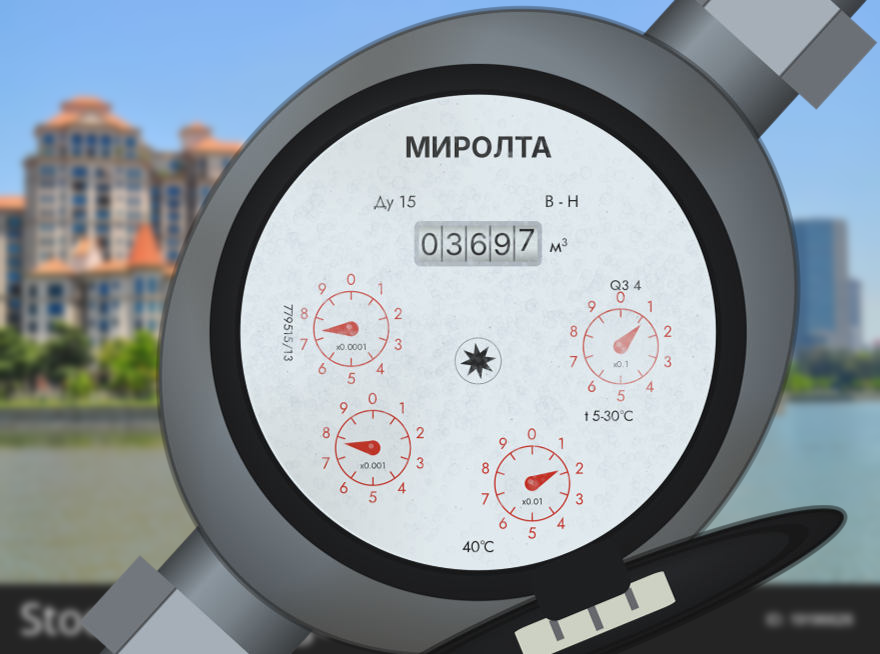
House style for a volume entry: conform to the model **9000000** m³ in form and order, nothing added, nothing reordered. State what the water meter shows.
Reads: **3697.1177** m³
